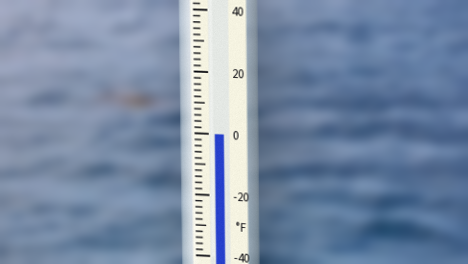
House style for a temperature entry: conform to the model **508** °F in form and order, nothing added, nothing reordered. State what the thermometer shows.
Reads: **0** °F
